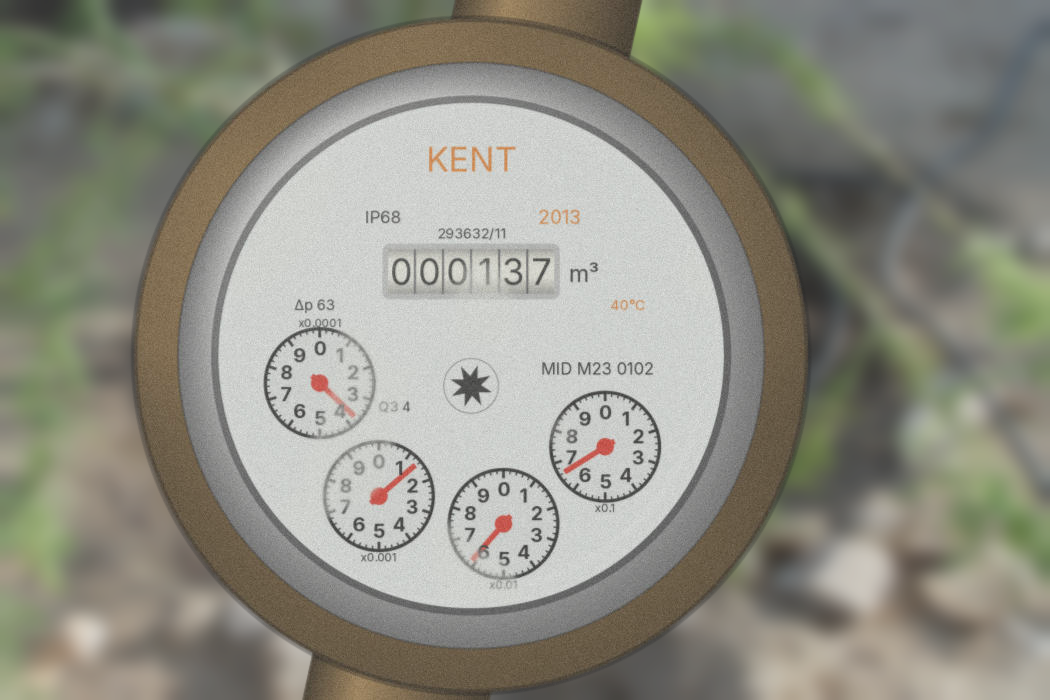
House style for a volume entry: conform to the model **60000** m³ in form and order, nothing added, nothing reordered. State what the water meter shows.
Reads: **137.6613** m³
